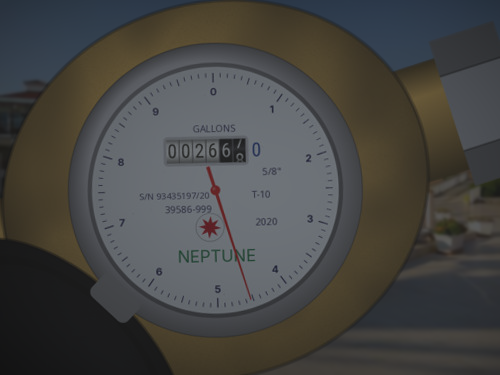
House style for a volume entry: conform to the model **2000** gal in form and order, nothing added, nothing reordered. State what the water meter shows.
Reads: **26674.5** gal
